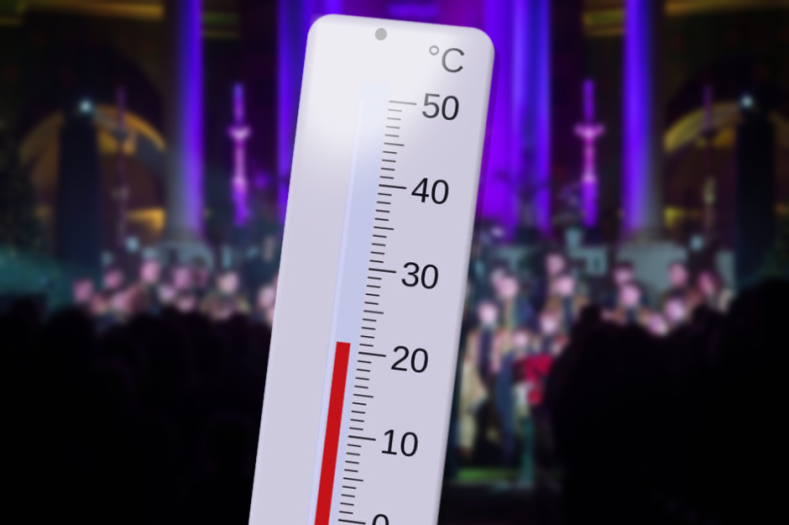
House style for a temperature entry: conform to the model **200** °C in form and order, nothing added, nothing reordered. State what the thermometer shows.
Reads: **21** °C
